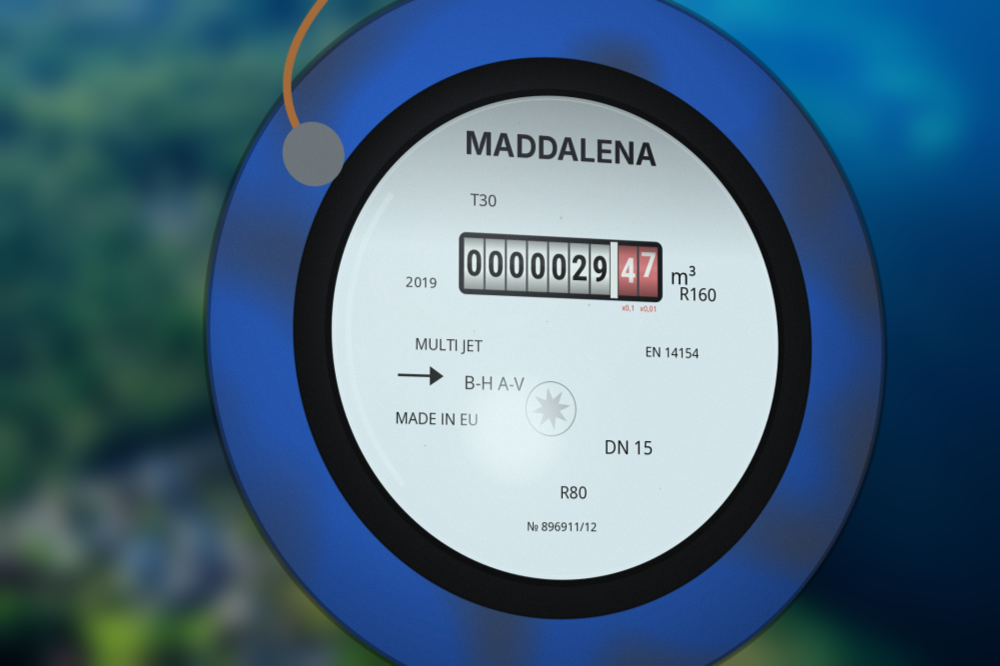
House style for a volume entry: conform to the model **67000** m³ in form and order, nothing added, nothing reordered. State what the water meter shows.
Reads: **29.47** m³
